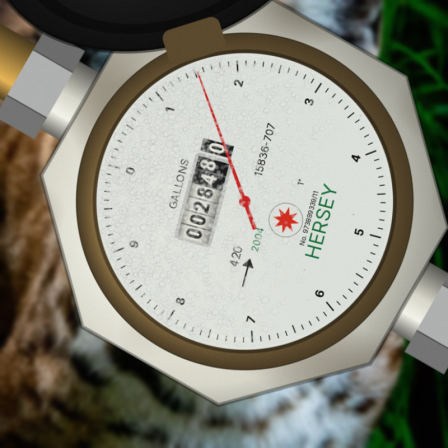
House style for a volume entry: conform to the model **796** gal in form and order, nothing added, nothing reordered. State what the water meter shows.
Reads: **28481.5** gal
